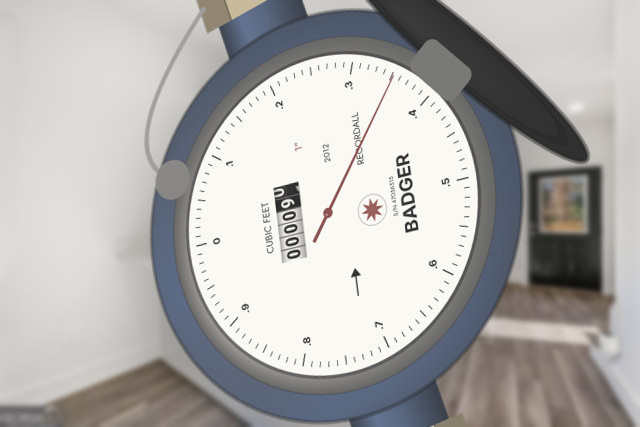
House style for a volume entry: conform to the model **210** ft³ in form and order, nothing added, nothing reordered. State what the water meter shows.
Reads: **90.35** ft³
